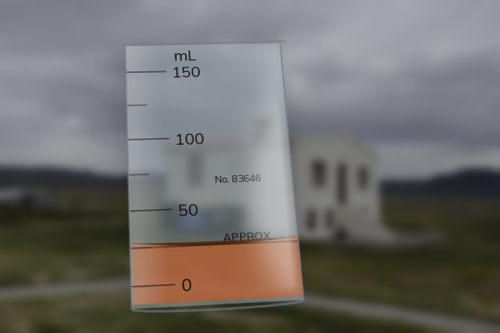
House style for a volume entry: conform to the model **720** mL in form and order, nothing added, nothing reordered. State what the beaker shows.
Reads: **25** mL
